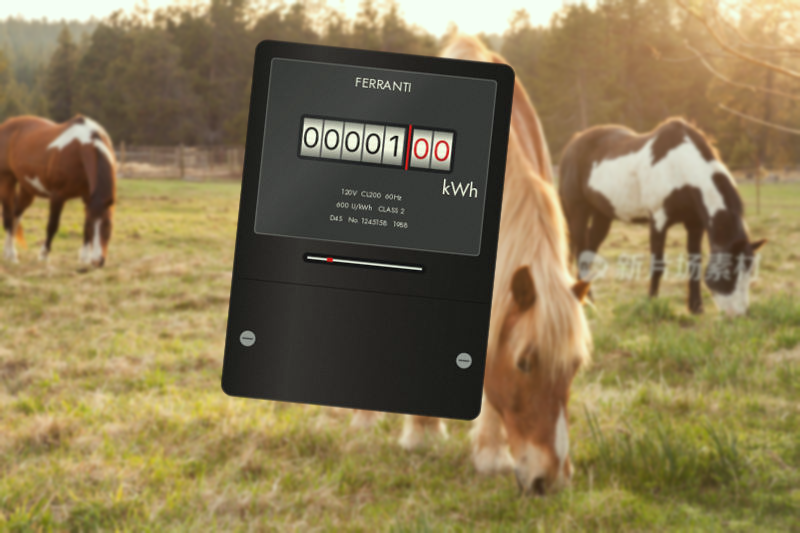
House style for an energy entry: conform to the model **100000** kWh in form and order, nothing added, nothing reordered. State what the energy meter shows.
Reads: **1.00** kWh
